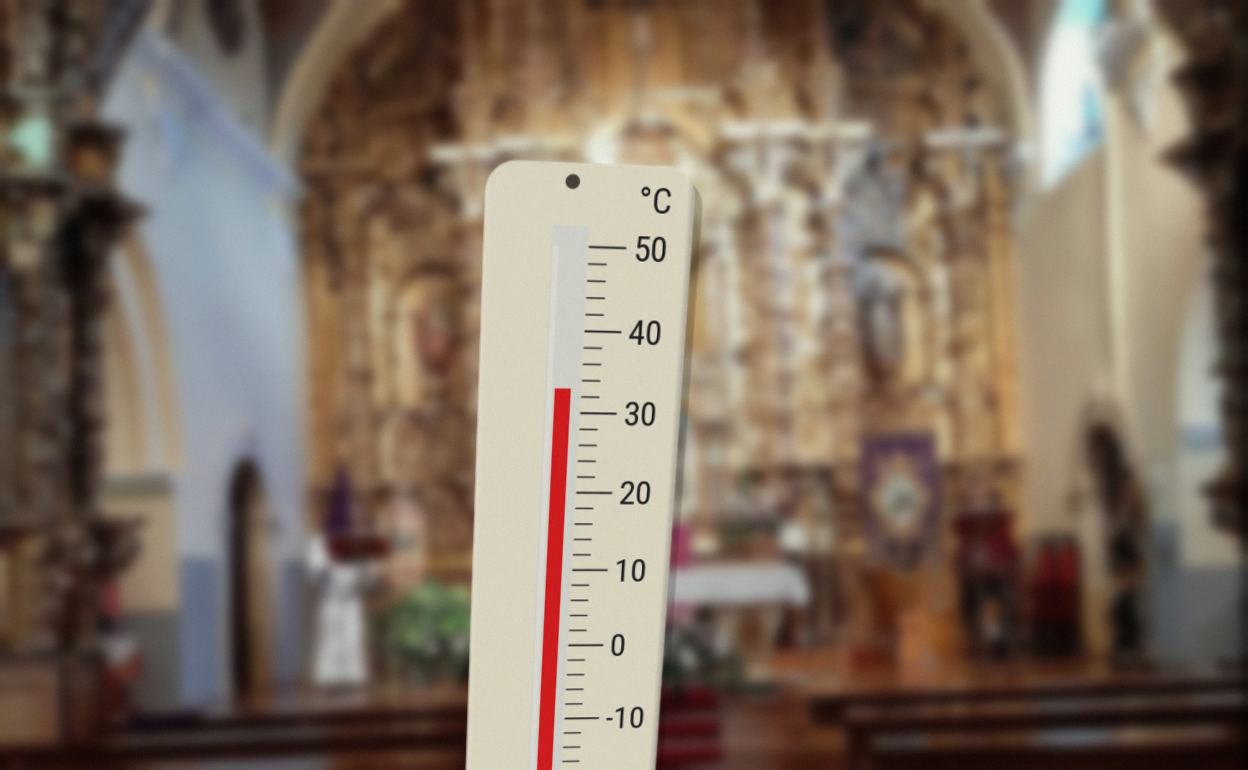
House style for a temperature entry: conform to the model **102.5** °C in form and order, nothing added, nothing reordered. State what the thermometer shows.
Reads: **33** °C
